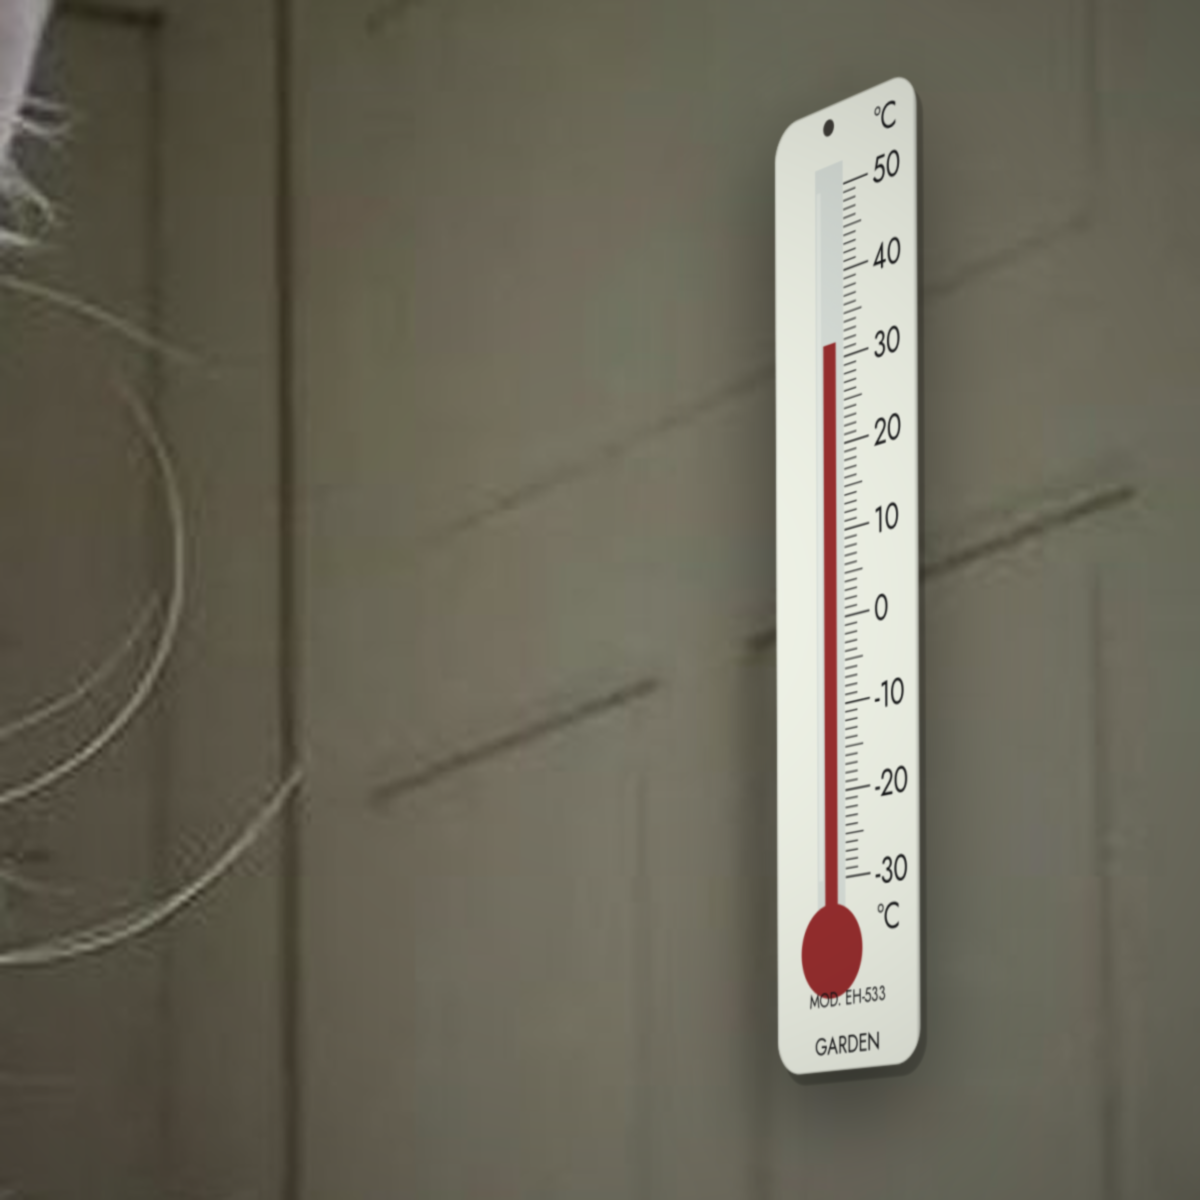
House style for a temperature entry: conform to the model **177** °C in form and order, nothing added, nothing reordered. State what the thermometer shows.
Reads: **32** °C
